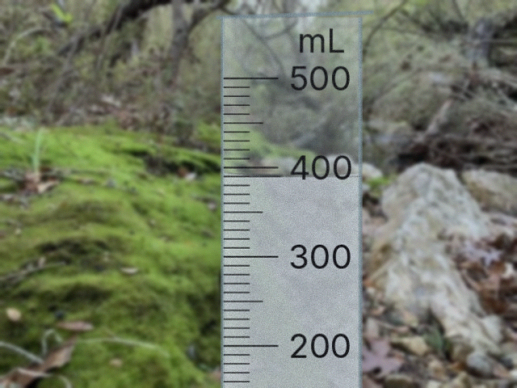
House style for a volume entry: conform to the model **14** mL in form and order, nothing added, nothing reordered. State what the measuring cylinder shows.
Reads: **390** mL
